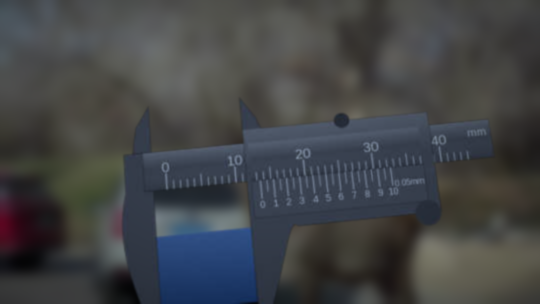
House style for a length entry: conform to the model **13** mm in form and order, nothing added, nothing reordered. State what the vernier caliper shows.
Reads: **13.5** mm
